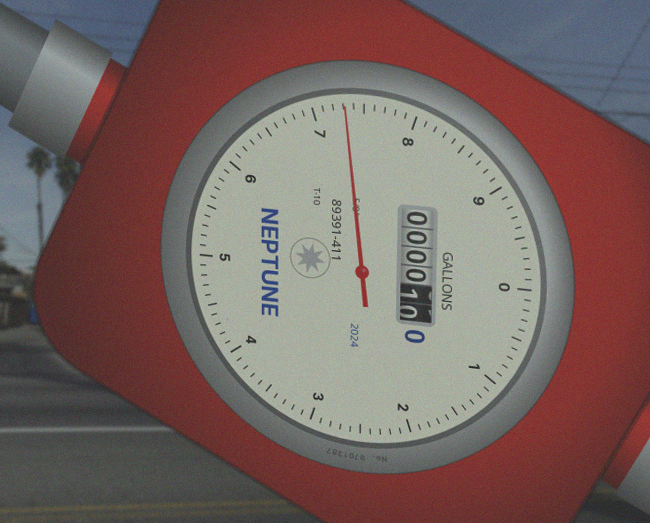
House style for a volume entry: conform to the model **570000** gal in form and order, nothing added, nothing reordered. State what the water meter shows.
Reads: **97.3** gal
